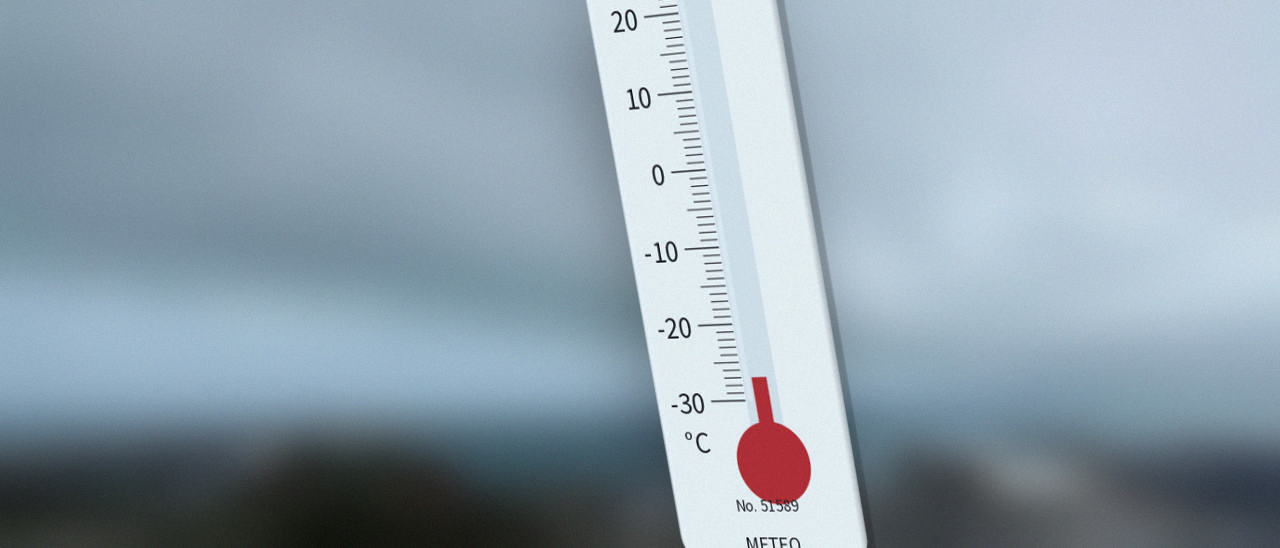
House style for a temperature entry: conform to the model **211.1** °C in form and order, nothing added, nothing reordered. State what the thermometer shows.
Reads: **-27** °C
